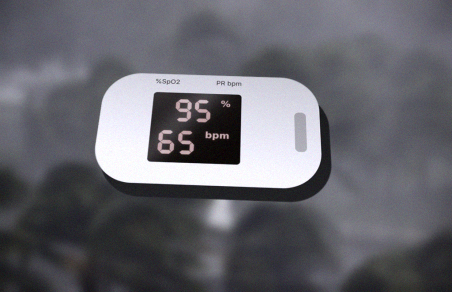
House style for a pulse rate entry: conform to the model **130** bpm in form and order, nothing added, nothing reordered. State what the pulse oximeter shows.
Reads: **65** bpm
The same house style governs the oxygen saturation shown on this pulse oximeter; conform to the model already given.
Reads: **95** %
